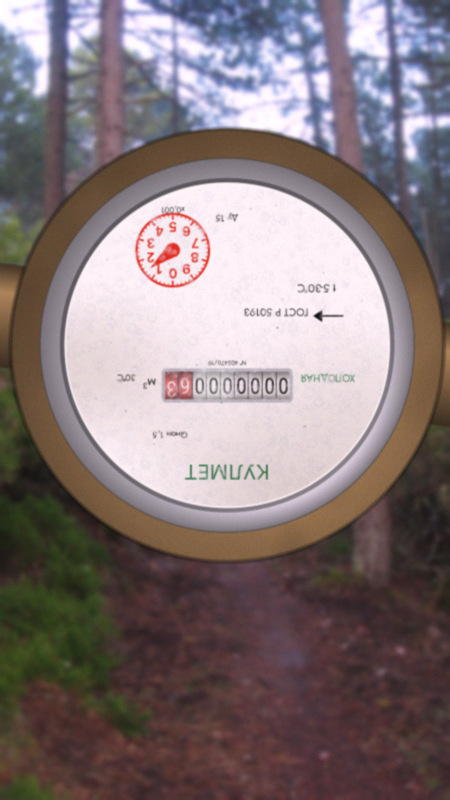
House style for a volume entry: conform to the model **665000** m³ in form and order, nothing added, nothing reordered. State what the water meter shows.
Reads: **0.631** m³
